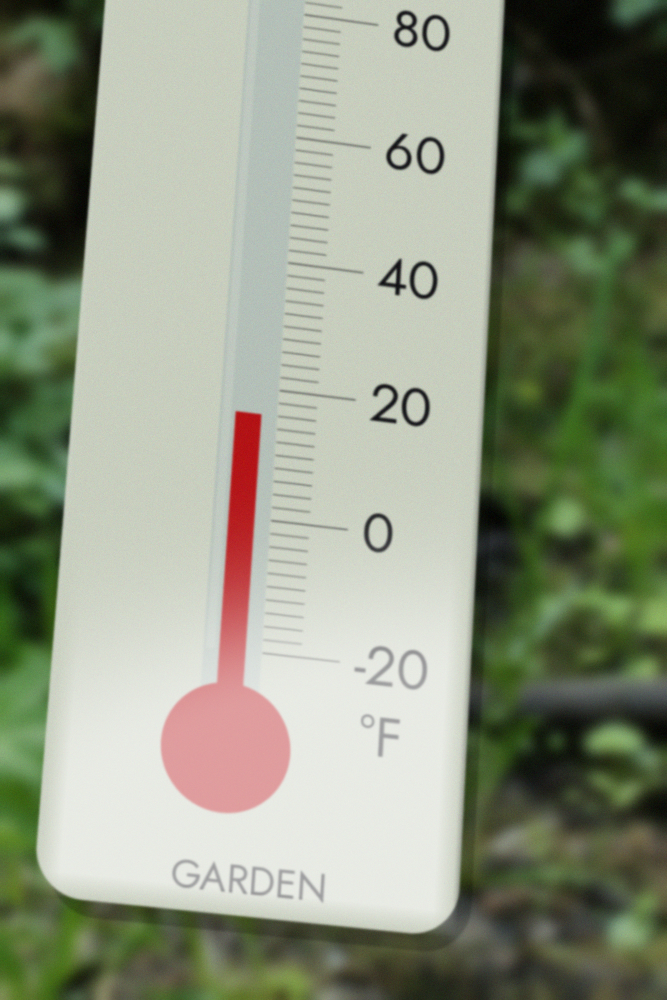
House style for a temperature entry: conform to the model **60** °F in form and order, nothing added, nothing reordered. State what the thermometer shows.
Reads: **16** °F
